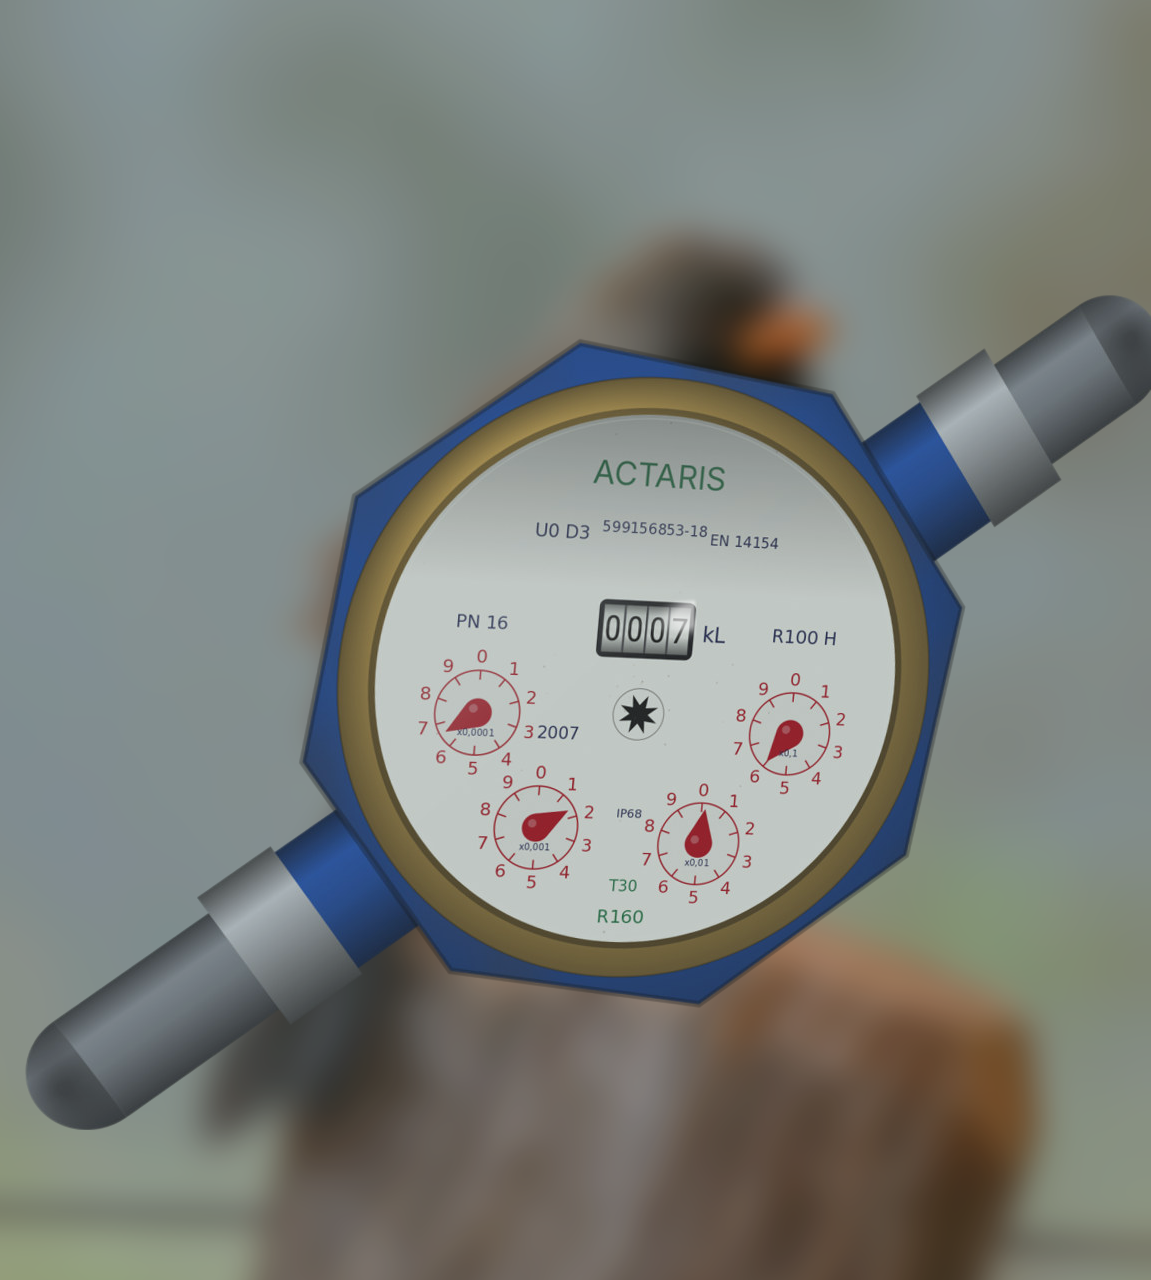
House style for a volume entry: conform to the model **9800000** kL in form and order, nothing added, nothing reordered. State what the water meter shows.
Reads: **7.6016** kL
